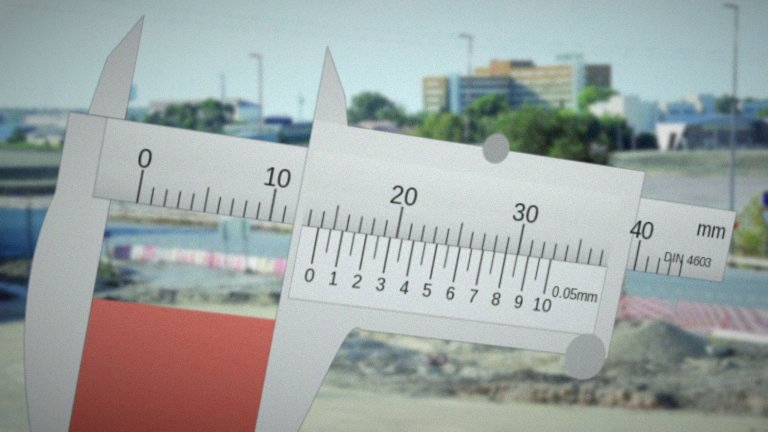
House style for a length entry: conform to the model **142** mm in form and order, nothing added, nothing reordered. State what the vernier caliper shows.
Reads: **13.8** mm
